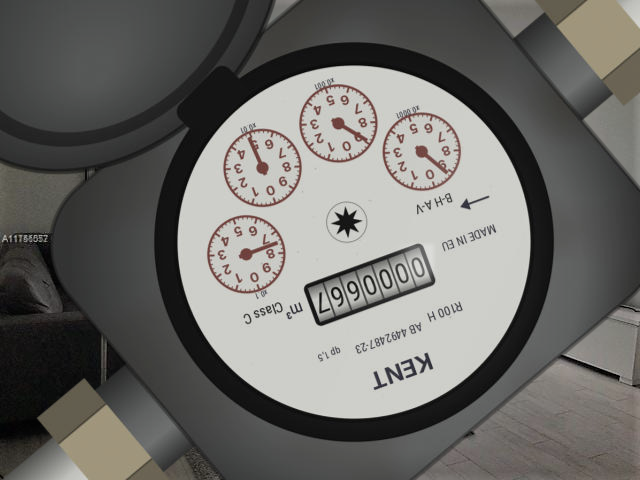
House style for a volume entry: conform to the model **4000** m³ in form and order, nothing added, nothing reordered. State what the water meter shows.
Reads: **667.7489** m³
